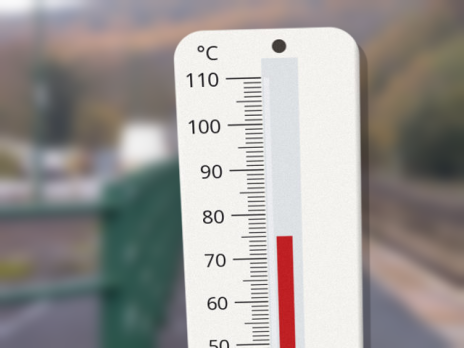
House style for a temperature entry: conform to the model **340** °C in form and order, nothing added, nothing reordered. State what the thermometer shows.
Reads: **75** °C
